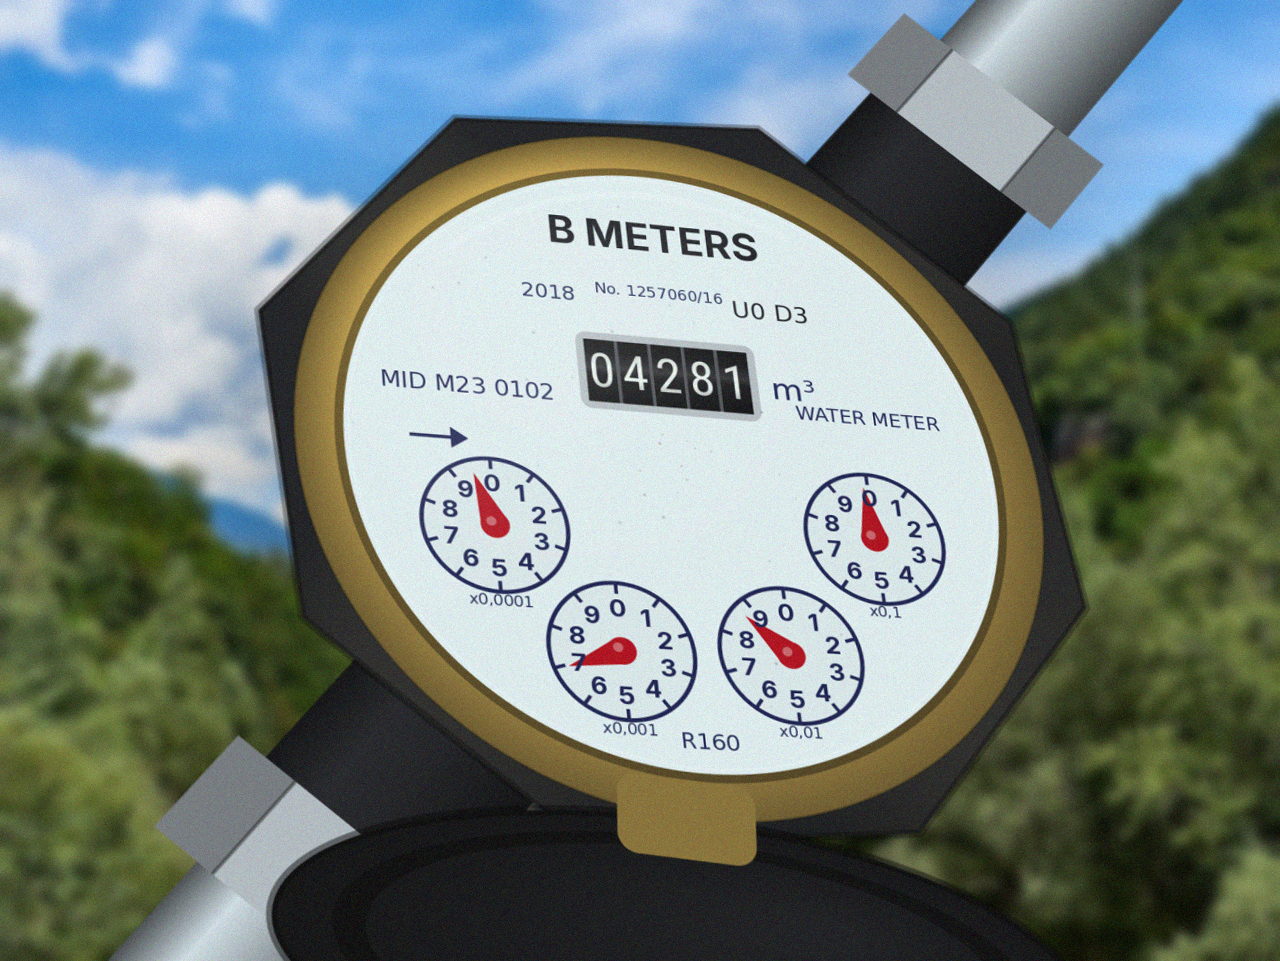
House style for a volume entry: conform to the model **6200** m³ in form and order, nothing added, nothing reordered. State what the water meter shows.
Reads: **4280.9869** m³
